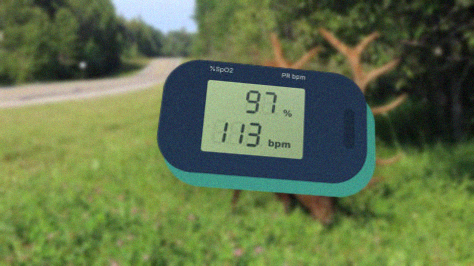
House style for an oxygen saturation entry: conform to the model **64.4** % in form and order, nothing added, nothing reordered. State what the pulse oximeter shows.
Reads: **97** %
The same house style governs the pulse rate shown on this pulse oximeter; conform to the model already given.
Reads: **113** bpm
